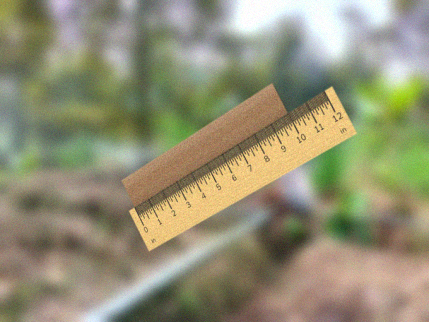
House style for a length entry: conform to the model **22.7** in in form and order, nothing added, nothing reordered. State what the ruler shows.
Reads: **10** in
